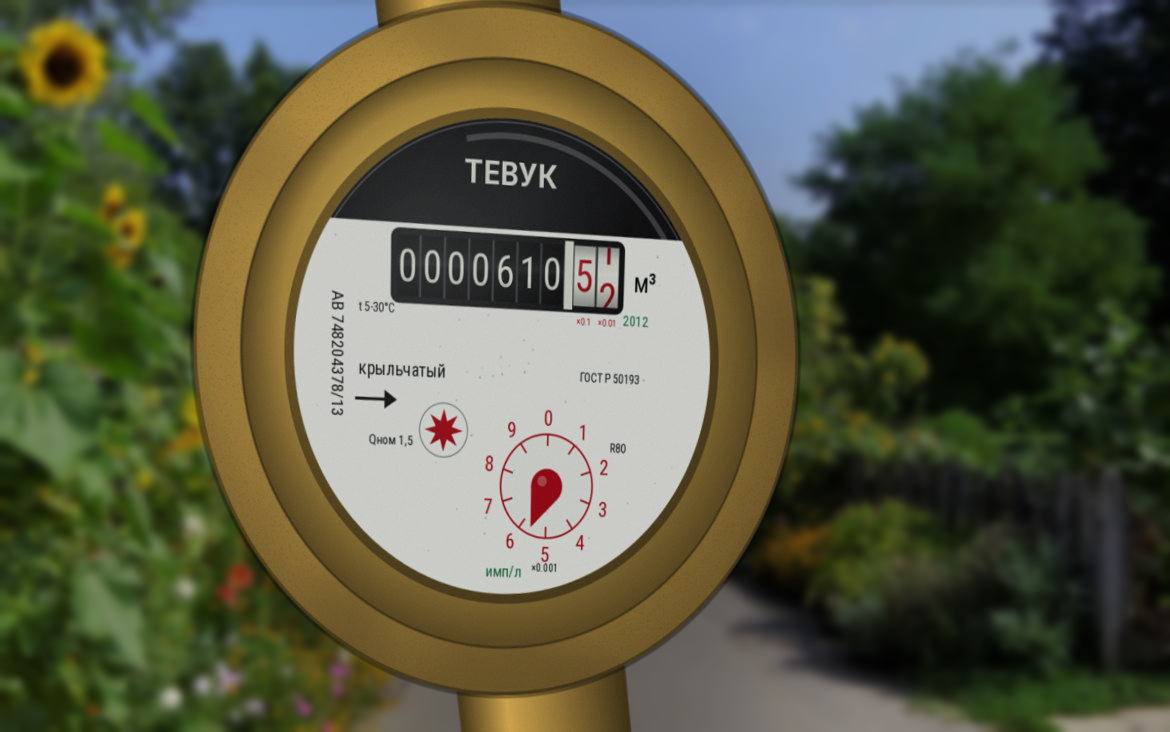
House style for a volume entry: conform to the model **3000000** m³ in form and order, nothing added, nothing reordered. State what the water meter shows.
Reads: **610.515** m³
